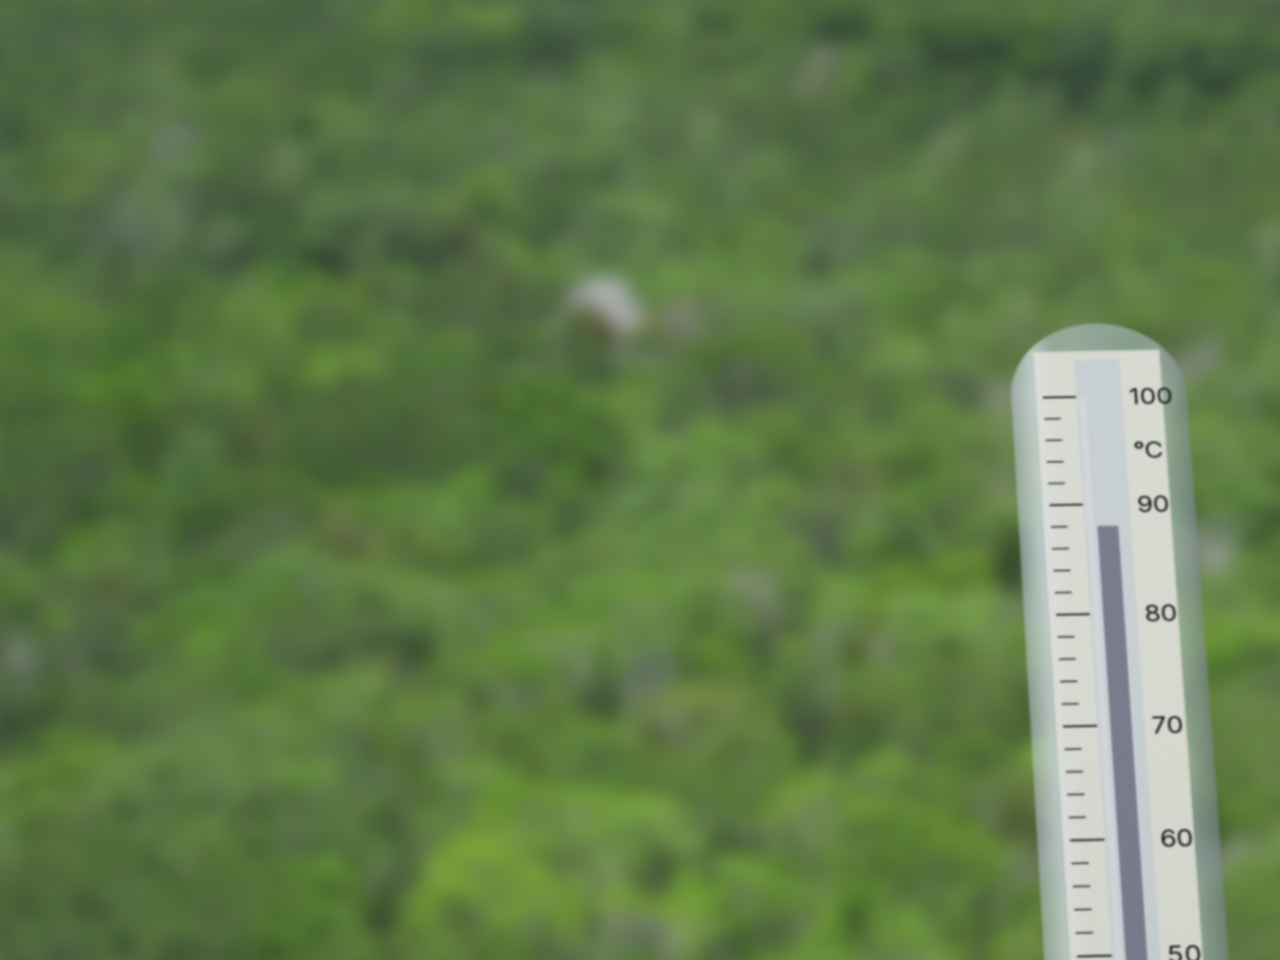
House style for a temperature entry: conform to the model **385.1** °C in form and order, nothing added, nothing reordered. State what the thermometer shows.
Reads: **88** °C
